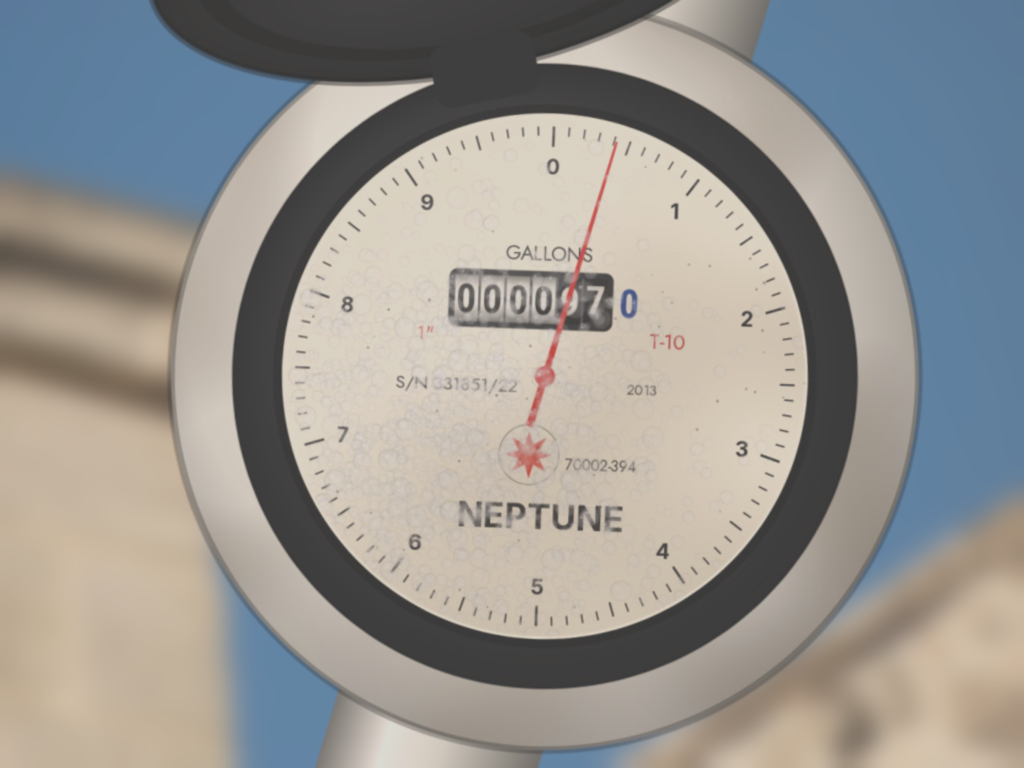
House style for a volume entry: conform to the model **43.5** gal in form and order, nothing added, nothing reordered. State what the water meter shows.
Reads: **970.4** gal
